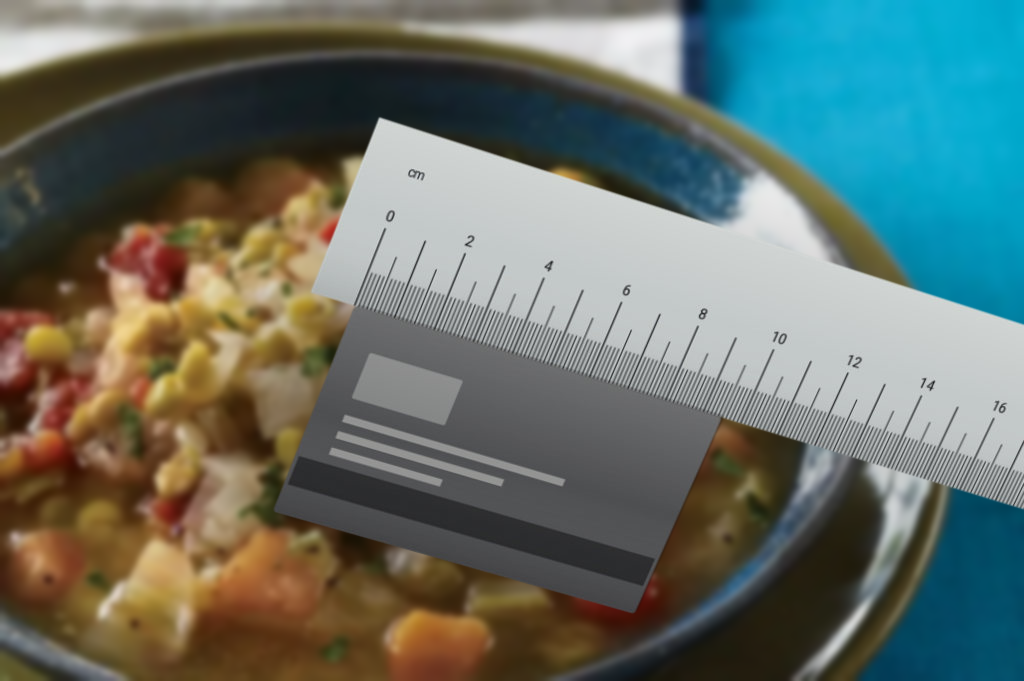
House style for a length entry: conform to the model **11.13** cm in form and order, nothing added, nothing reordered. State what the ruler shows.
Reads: **9.5** cm
